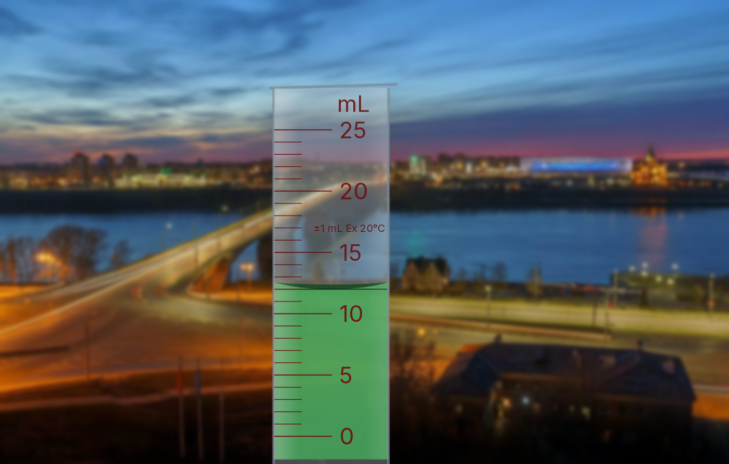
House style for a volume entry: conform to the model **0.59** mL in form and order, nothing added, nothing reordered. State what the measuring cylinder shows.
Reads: **12** mL
